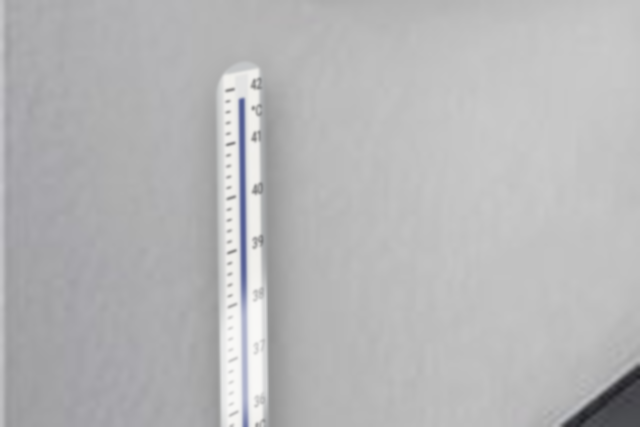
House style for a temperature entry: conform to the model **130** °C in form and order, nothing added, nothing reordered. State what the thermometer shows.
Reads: **41.8** °C
